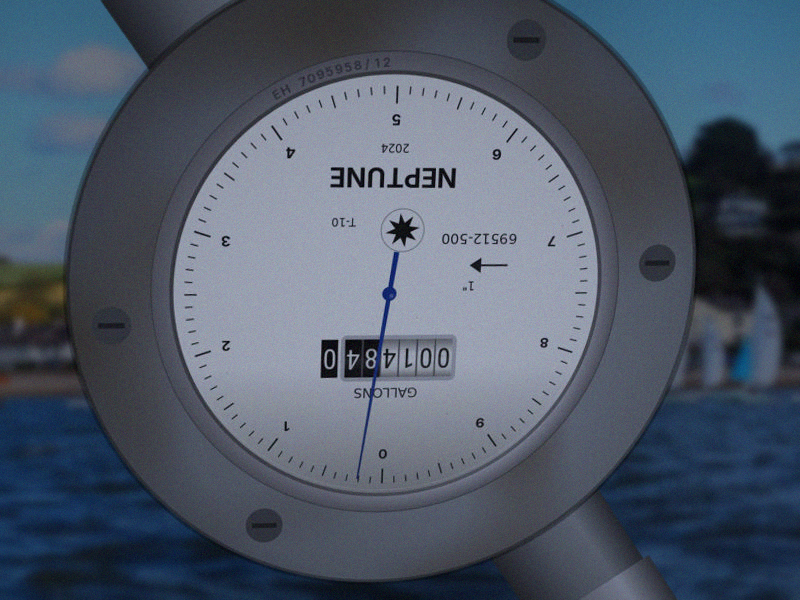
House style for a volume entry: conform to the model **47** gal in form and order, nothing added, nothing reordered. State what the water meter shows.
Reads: **14840.2** gal
